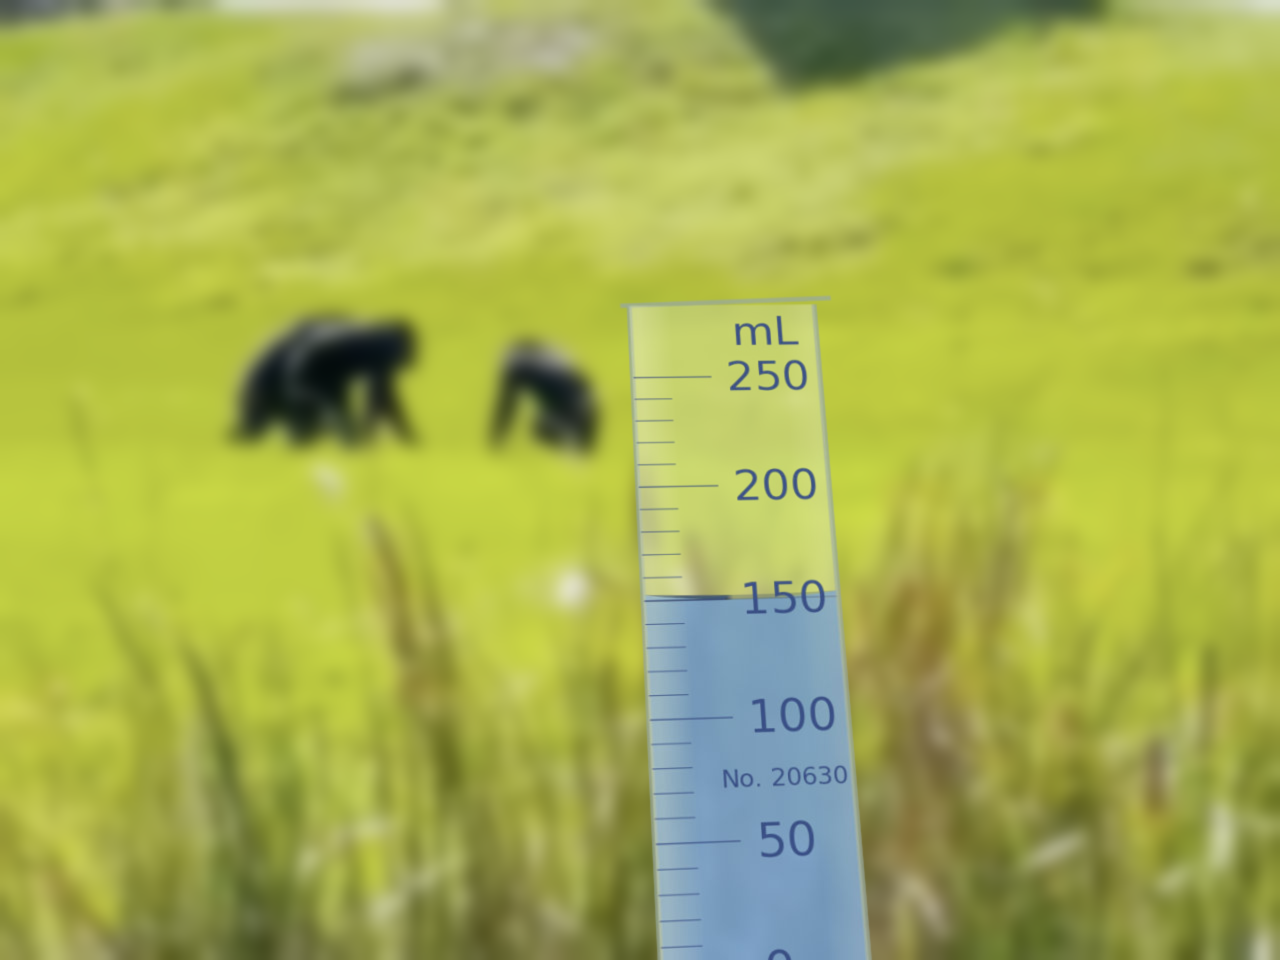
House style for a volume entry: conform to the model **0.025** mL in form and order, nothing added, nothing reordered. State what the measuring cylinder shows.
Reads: **150** mL
